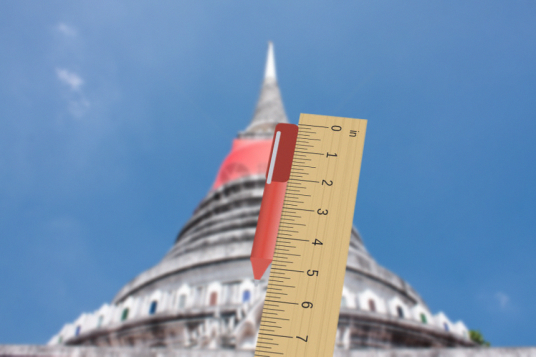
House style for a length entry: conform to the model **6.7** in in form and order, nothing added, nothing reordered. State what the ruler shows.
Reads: **5.625** in
